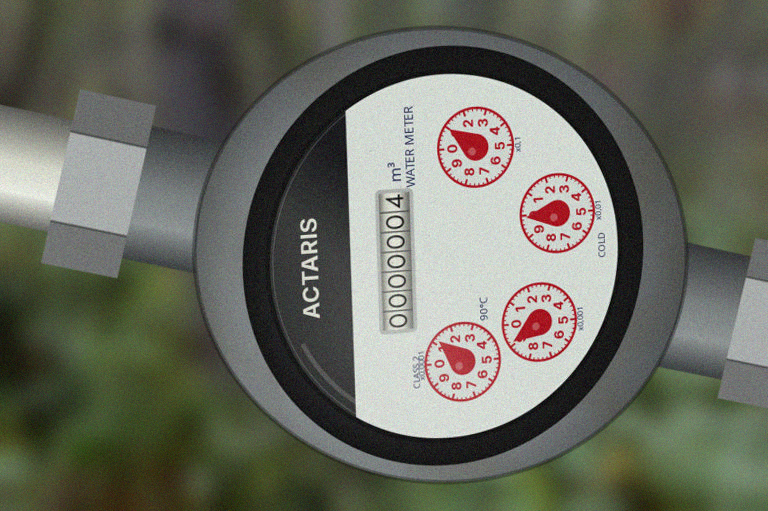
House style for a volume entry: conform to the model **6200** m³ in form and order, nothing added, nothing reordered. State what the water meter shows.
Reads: **4.0991** m³
